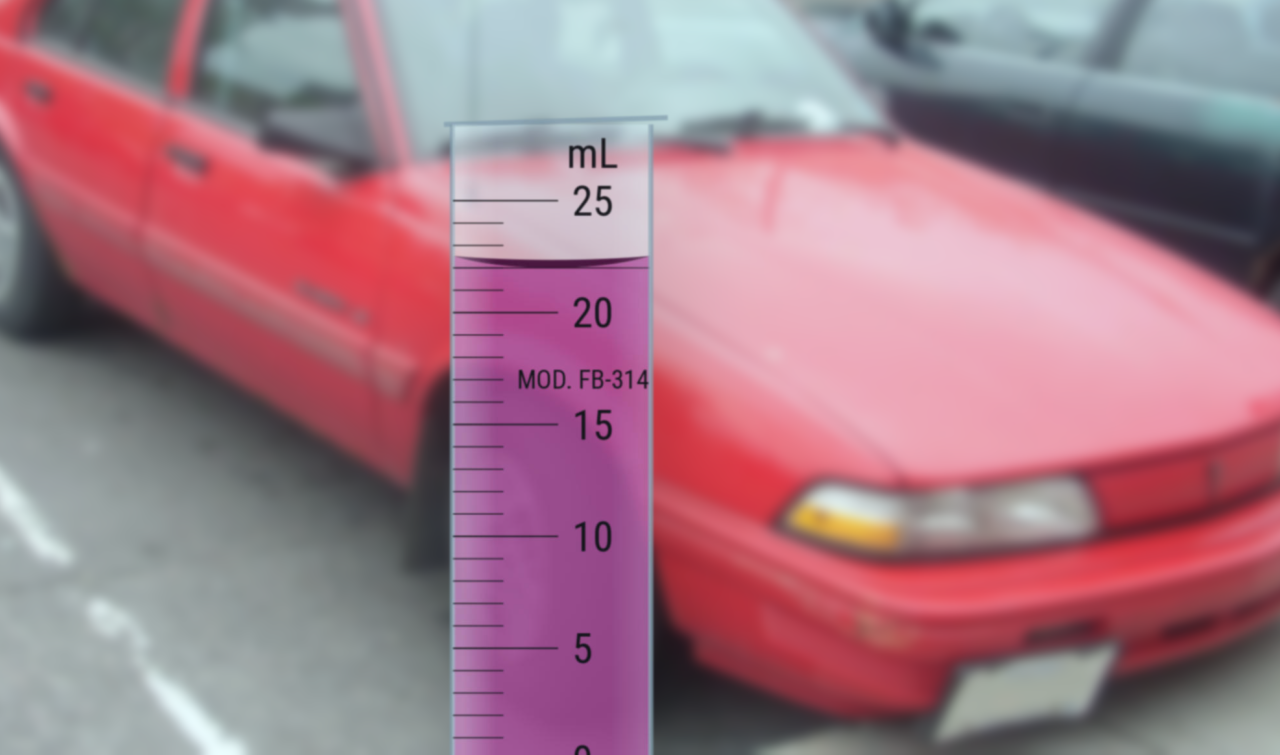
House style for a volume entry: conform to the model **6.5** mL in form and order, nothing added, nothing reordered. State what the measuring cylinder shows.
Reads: **22** mL
